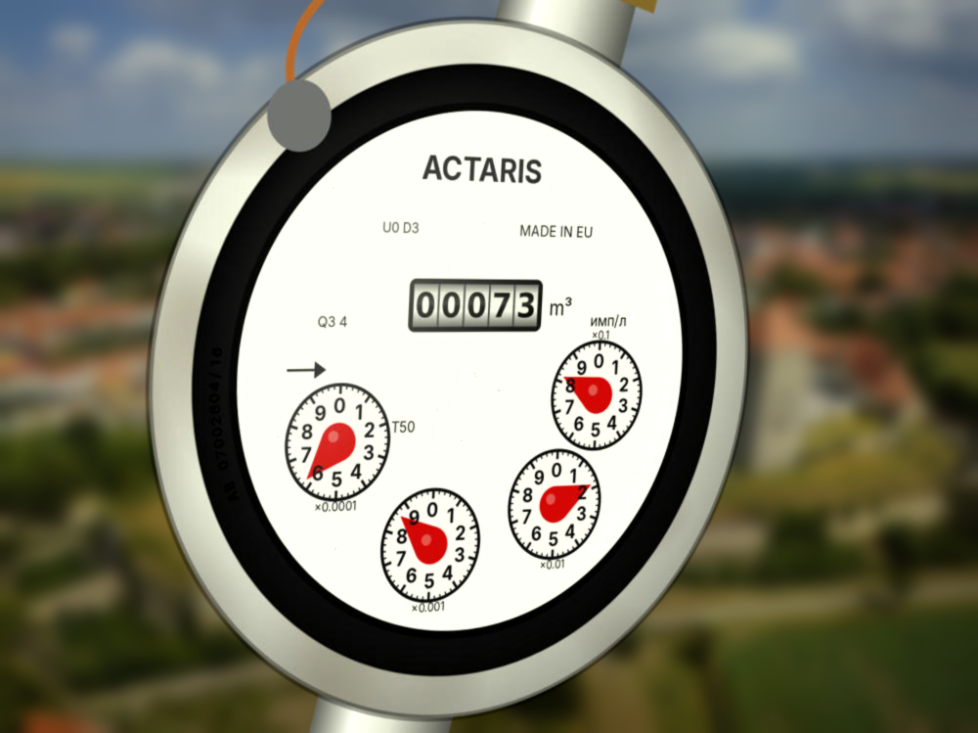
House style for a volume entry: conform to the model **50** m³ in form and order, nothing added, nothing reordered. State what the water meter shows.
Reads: **73.8186** m³
